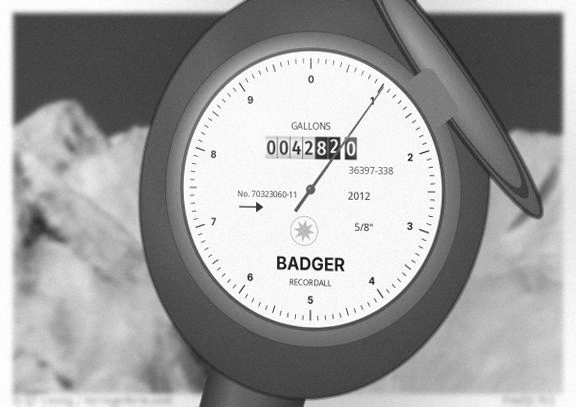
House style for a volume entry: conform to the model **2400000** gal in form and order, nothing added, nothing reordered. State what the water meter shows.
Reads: **42821.0** gal
